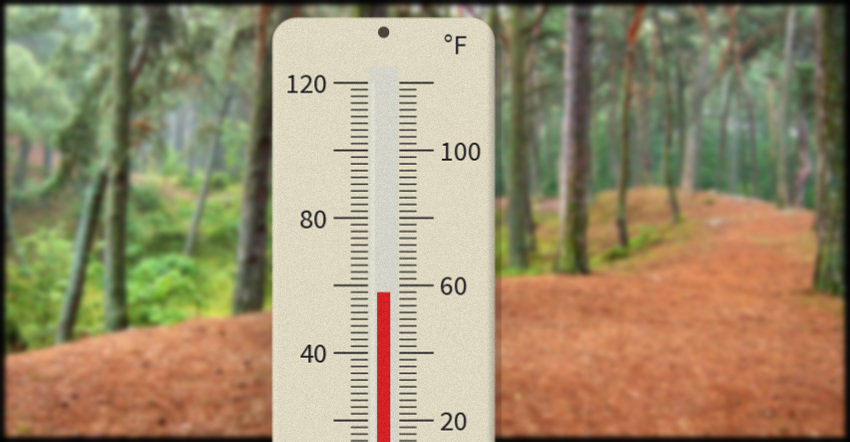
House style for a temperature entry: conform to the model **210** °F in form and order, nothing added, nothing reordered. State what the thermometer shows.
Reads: **58** °F
